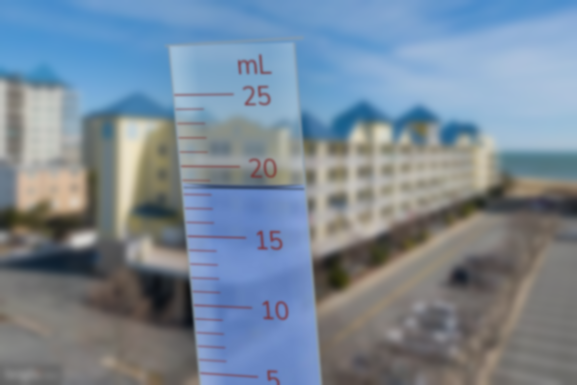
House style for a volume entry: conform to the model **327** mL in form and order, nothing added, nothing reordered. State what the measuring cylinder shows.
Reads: **18.5** mL
